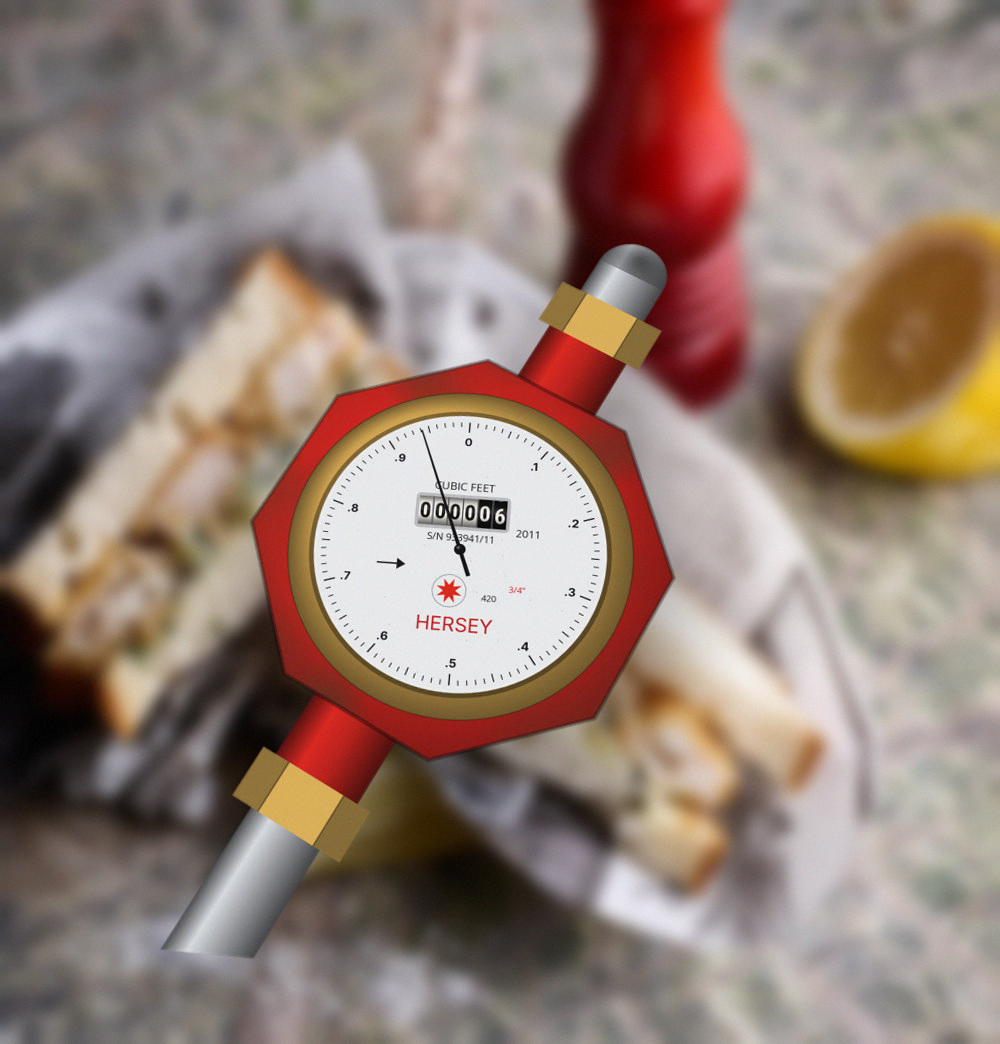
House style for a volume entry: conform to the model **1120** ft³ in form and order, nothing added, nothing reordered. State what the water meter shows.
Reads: **5.94** ft³
